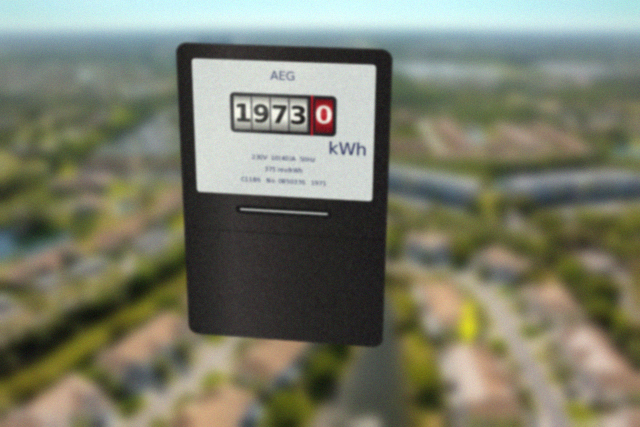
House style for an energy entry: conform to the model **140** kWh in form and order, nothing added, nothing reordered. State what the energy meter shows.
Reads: **1973.0** kWh
